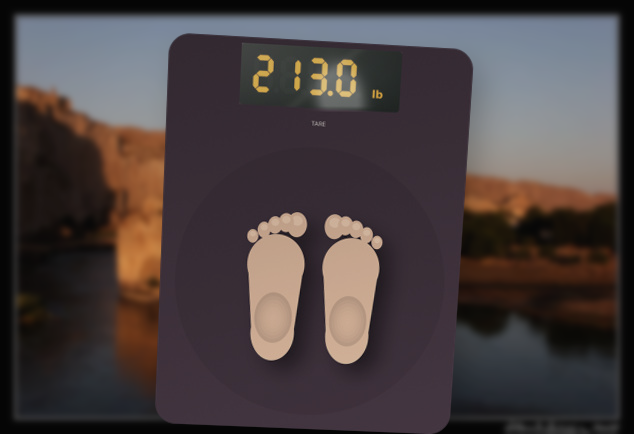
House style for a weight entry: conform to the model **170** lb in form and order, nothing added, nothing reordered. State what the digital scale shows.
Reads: **213.0** lb
